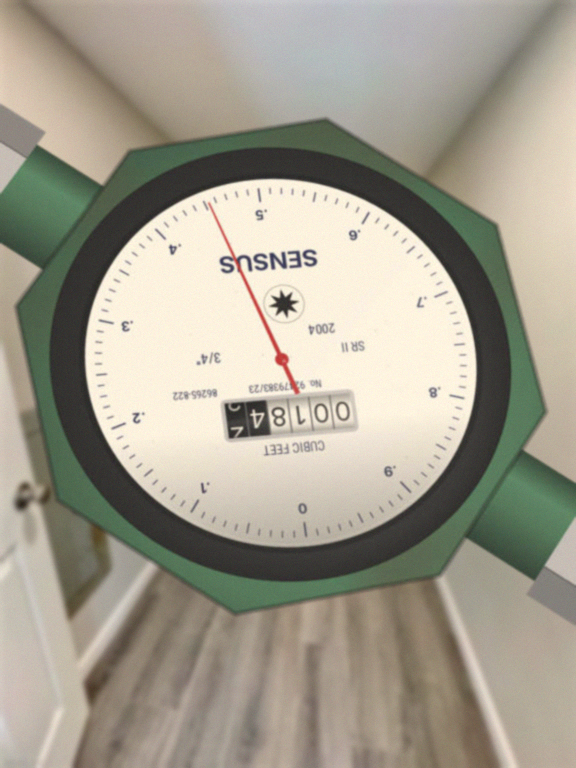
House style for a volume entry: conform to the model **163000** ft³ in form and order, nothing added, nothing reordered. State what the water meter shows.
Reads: **1842.45** ft³
